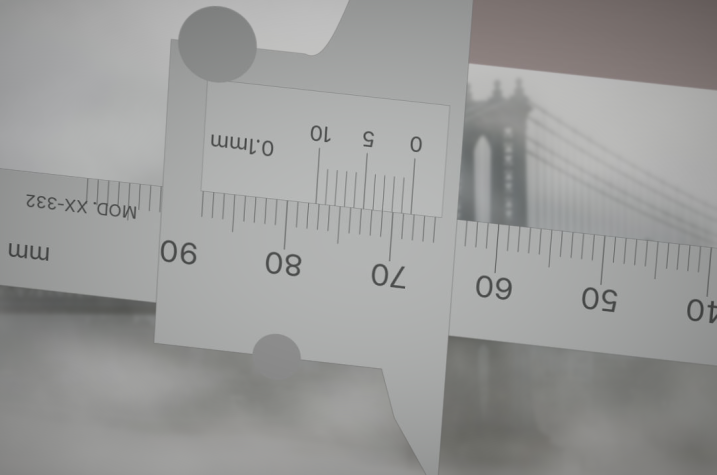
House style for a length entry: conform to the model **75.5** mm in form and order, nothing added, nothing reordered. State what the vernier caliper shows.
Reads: **68.3** mm
